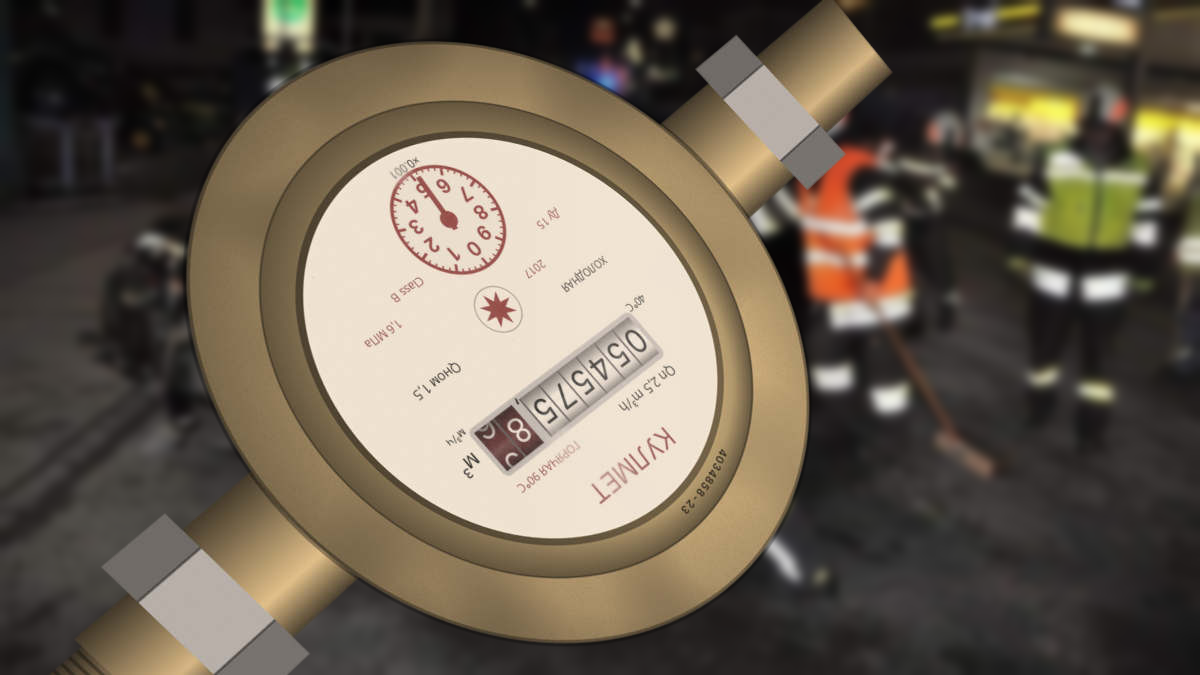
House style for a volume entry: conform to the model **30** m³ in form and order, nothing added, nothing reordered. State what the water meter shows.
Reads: **54575.855** m³
